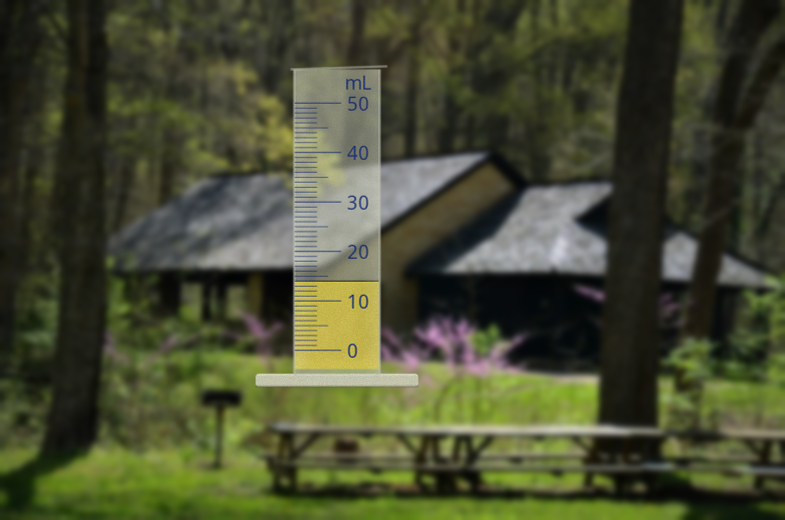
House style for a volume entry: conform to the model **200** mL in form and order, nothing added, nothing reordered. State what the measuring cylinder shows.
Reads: **14** mL
